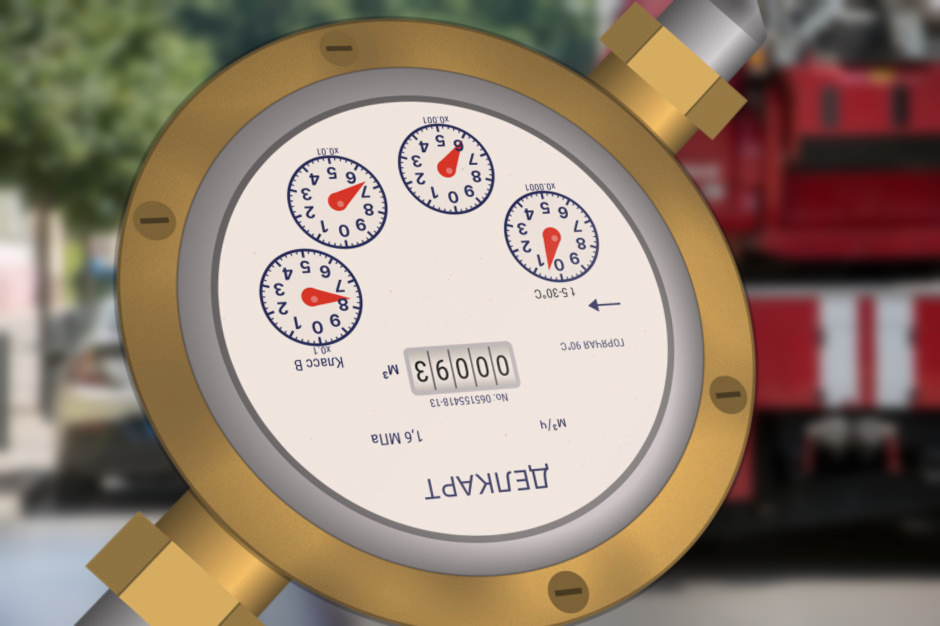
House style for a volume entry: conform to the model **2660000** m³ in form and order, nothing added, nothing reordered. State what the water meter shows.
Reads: **93.7660** m³
